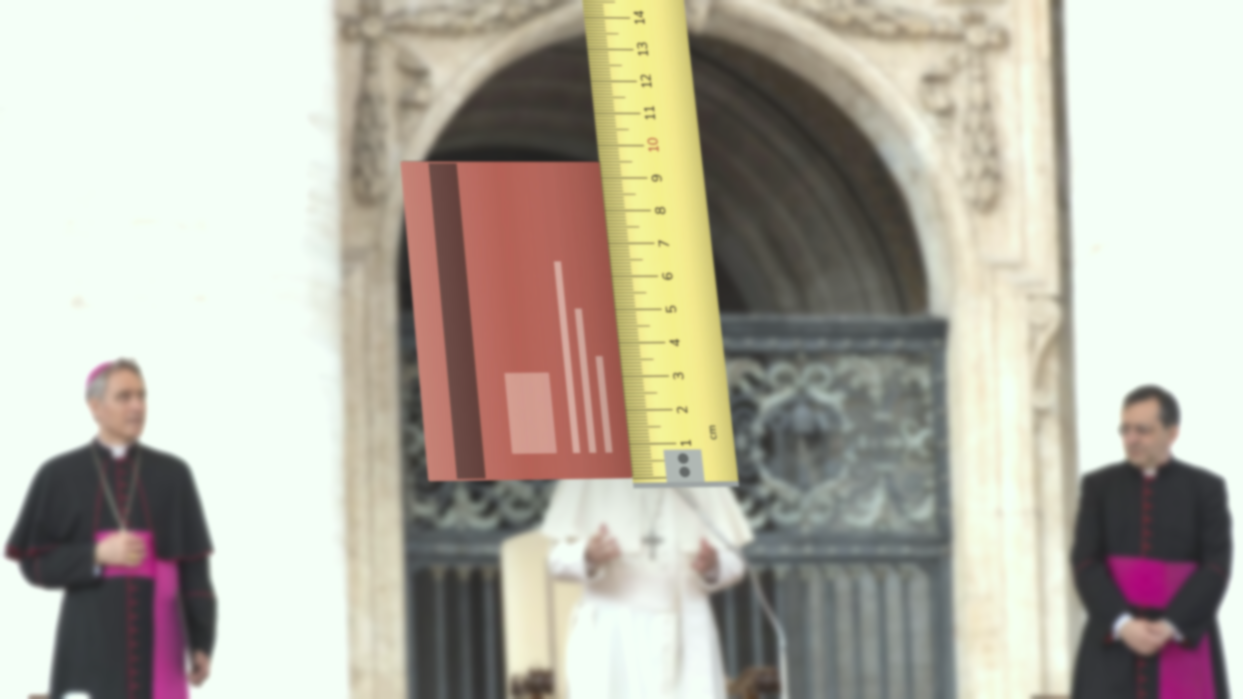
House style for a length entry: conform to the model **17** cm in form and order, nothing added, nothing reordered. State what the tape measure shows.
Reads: **9.5** cm
